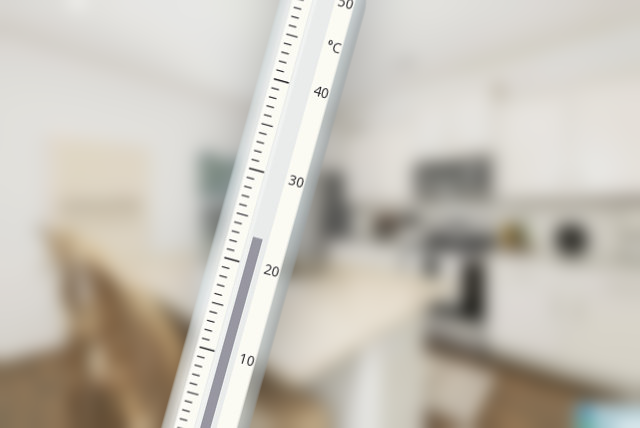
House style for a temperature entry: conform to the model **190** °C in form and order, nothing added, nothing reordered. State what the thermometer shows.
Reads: **23** °C
